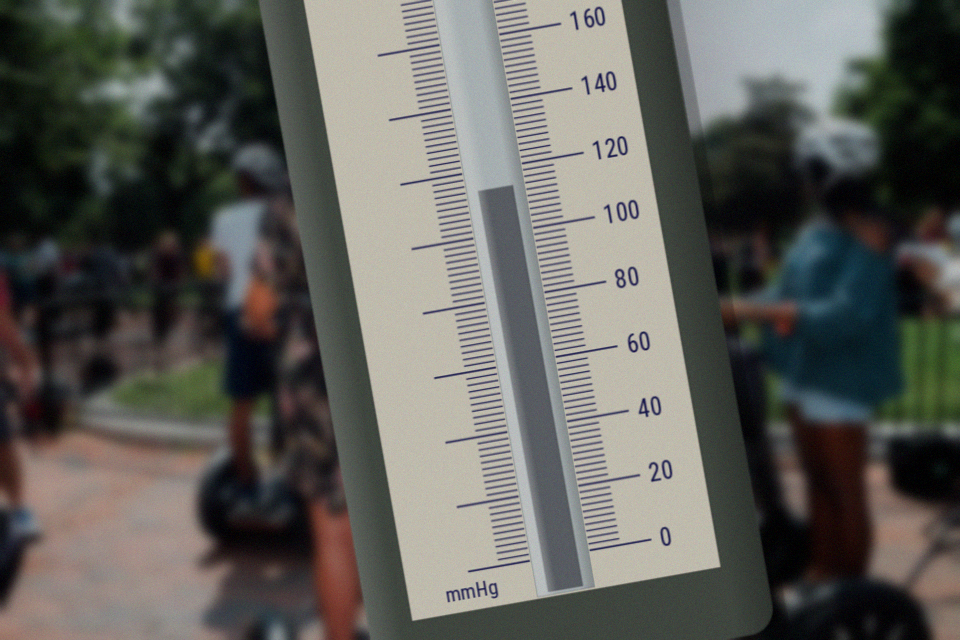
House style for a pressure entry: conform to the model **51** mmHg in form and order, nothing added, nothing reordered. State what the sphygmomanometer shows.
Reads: **114** mmHg
